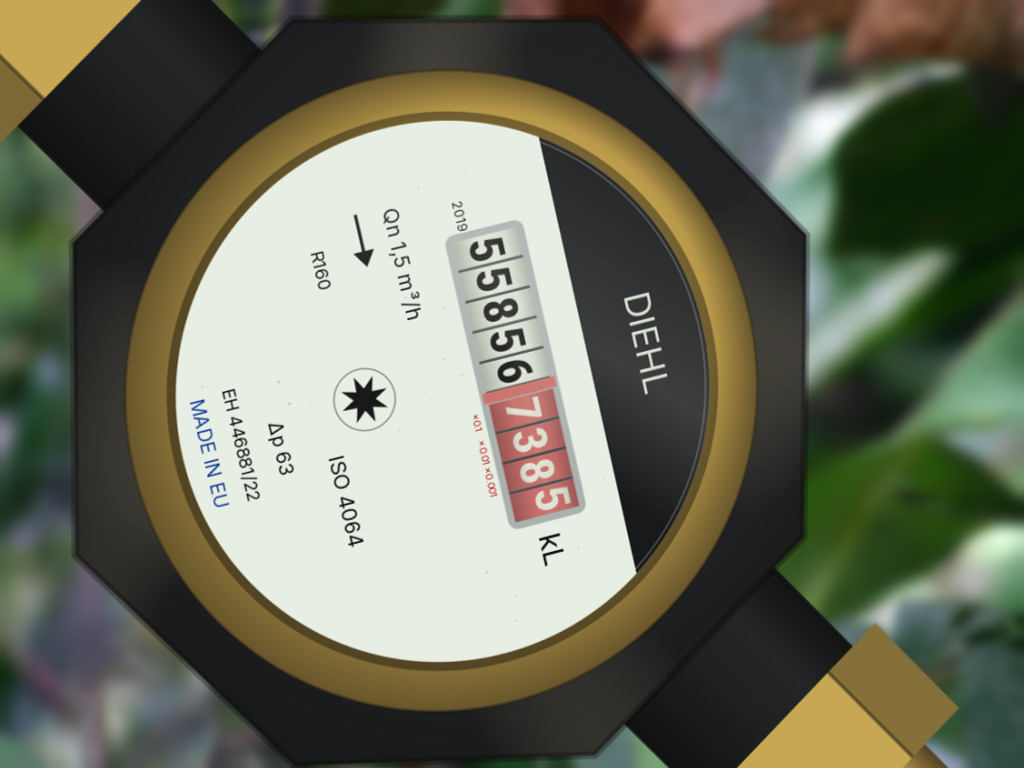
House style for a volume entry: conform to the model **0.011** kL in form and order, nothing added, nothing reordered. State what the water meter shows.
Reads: **55856.7385** kL
